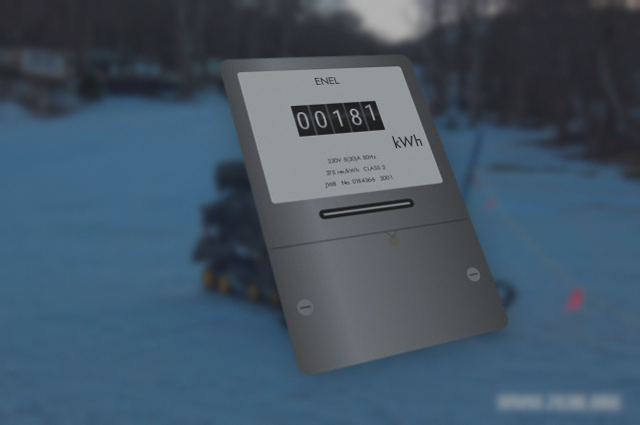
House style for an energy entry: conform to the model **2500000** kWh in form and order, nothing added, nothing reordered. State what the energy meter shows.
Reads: **181** kWh
